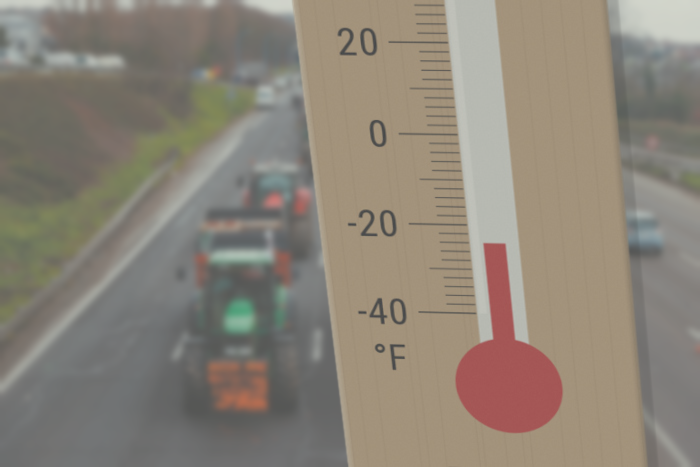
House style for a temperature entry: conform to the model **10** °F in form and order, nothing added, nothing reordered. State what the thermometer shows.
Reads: **-24** °F
